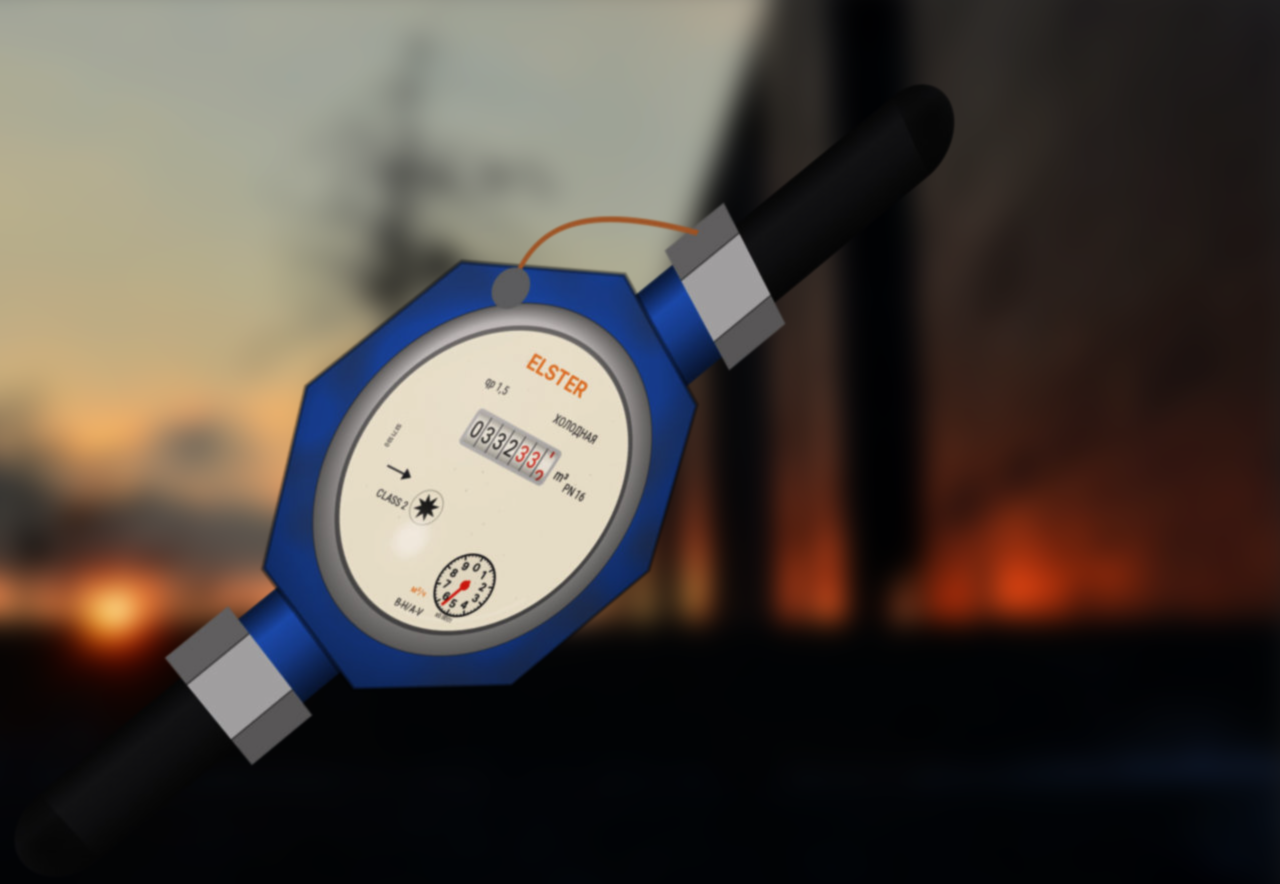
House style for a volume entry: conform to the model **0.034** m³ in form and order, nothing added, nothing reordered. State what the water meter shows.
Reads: **332.3315** m³
